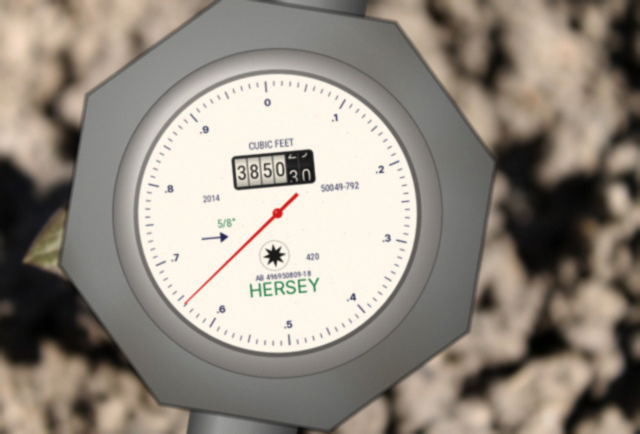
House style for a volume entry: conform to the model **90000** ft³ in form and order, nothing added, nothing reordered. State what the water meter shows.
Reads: **385029.64** ft³
